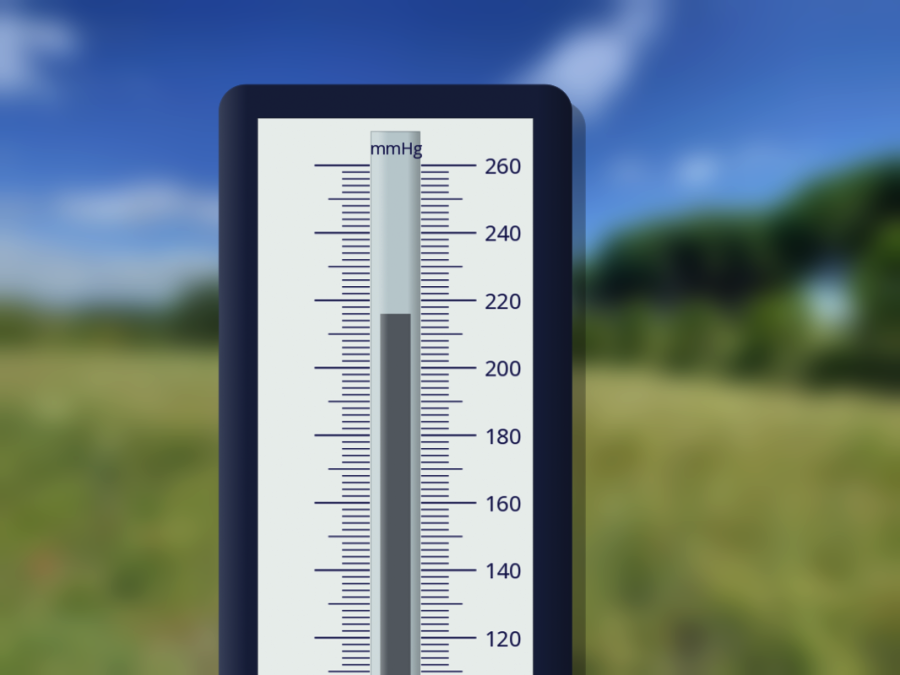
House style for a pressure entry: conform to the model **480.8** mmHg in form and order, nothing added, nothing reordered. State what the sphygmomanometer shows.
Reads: **216** mmHg
